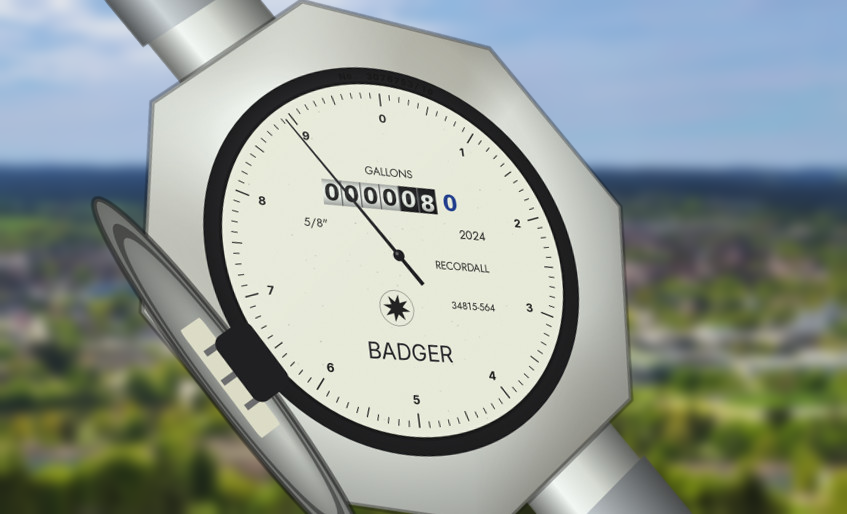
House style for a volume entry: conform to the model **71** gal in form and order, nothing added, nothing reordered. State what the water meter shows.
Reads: **78.9** gal
